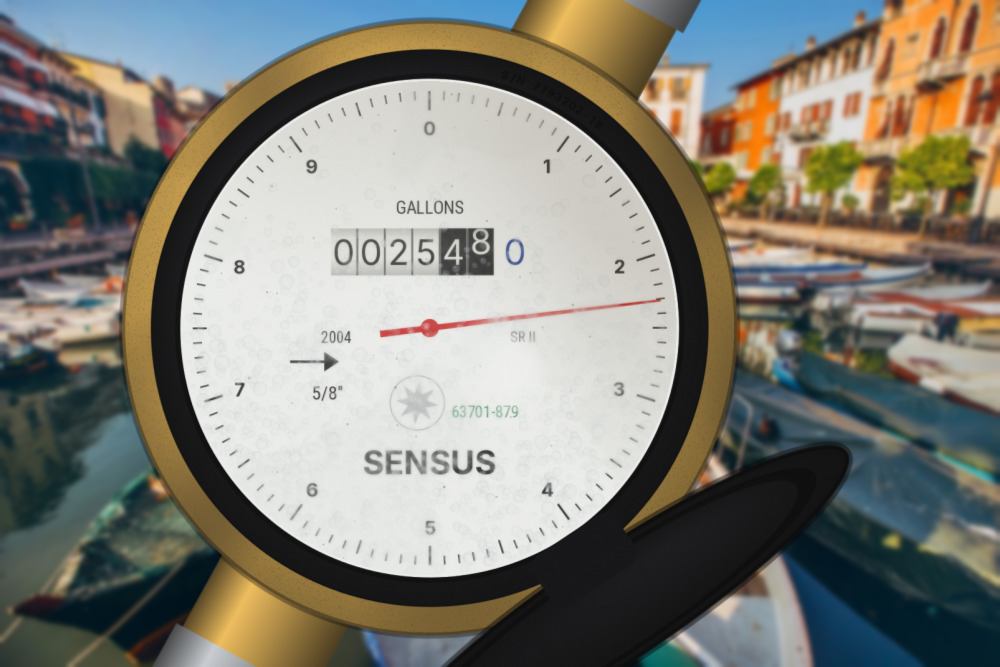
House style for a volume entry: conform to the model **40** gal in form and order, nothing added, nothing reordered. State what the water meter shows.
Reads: **25482.3** gal
